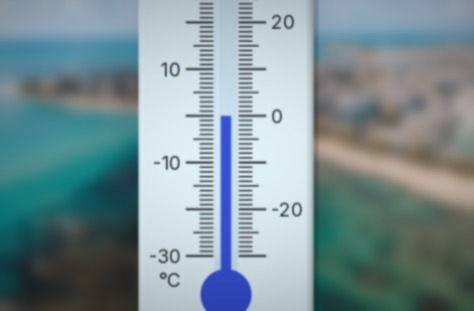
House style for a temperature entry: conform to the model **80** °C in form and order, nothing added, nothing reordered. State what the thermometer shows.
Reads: **0** °C
